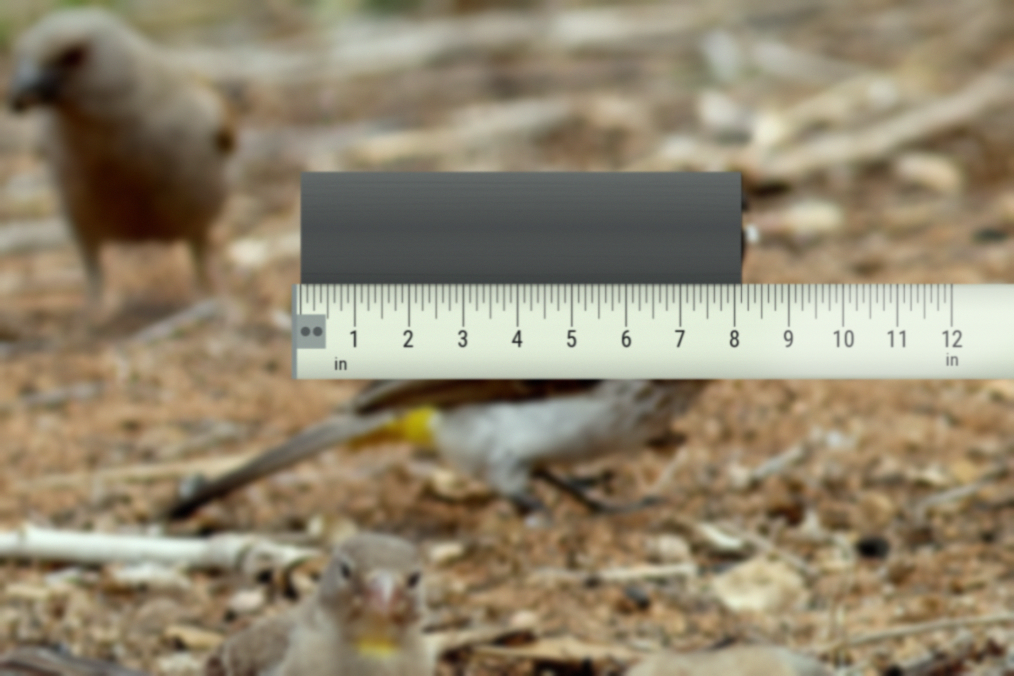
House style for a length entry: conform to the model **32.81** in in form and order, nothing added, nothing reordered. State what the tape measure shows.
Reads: **8.125** in
